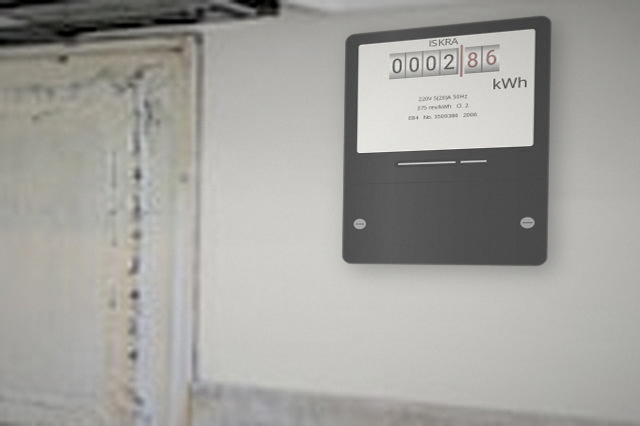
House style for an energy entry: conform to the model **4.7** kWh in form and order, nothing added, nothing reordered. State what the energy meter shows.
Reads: **2.86** kWh
